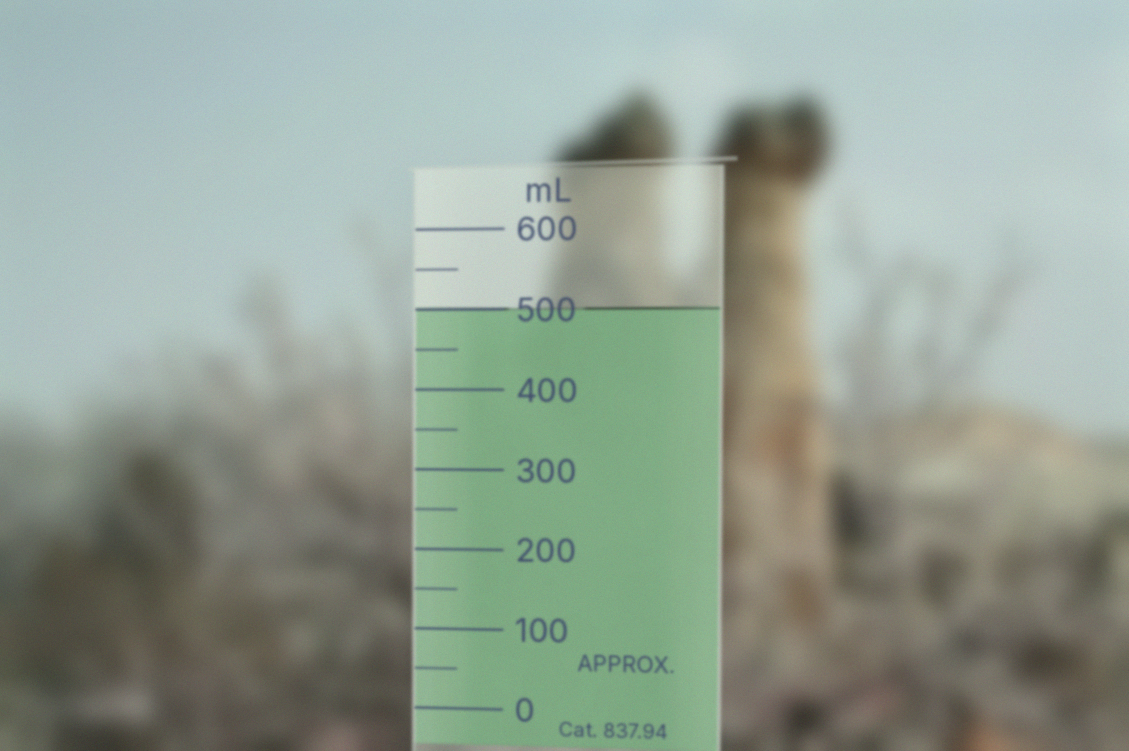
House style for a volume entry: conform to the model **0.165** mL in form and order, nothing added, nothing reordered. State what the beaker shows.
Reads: **500** mL
